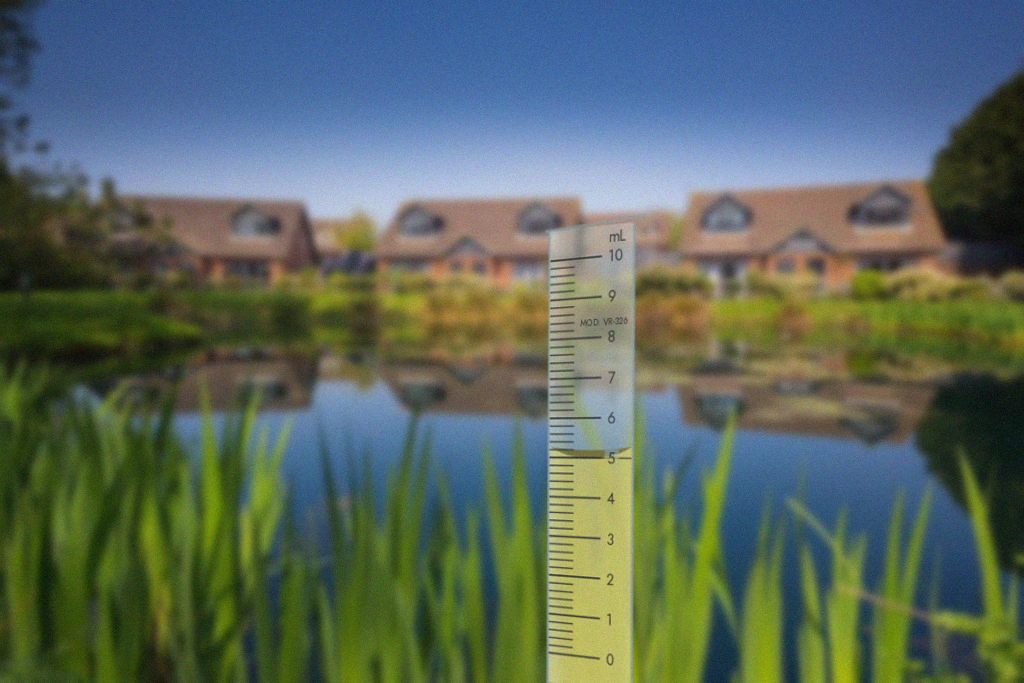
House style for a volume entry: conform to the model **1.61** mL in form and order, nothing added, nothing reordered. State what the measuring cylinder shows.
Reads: **5** mL
